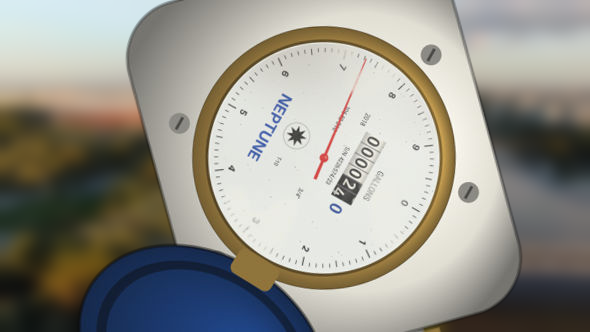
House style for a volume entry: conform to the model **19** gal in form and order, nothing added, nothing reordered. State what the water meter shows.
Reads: **237.3** gal
